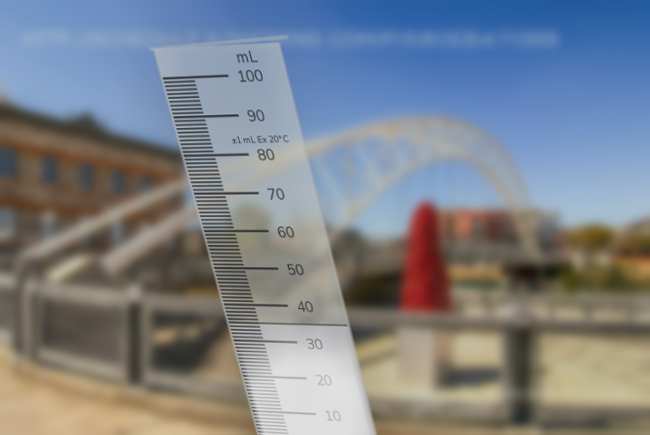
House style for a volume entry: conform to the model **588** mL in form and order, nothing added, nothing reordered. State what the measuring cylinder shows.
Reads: **35** mL
